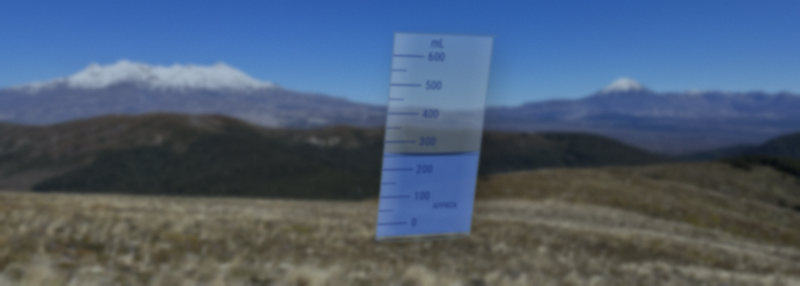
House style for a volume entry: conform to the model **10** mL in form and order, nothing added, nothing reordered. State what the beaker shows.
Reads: **250** mL
